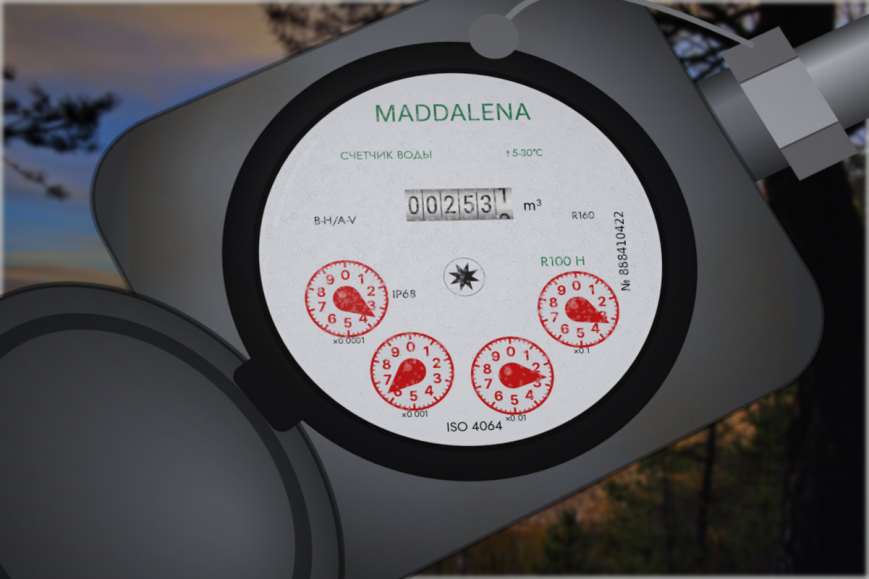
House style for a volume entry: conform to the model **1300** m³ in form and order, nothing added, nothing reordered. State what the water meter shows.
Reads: **2531.3263** m³
